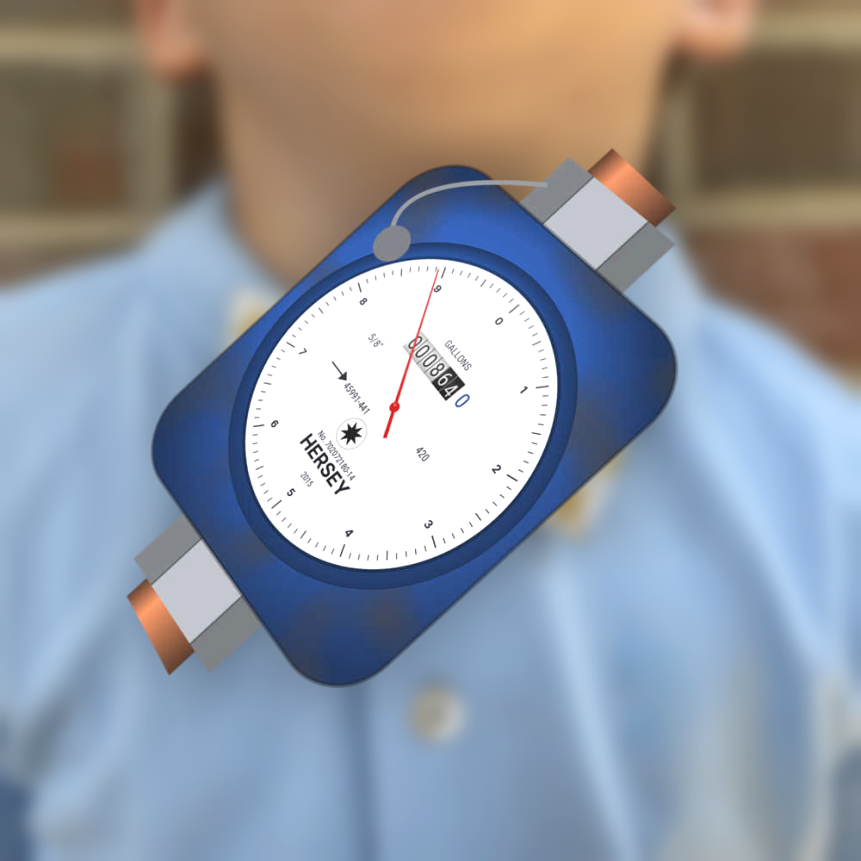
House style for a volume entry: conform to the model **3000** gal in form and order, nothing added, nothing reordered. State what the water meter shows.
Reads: **8638.9** gal
